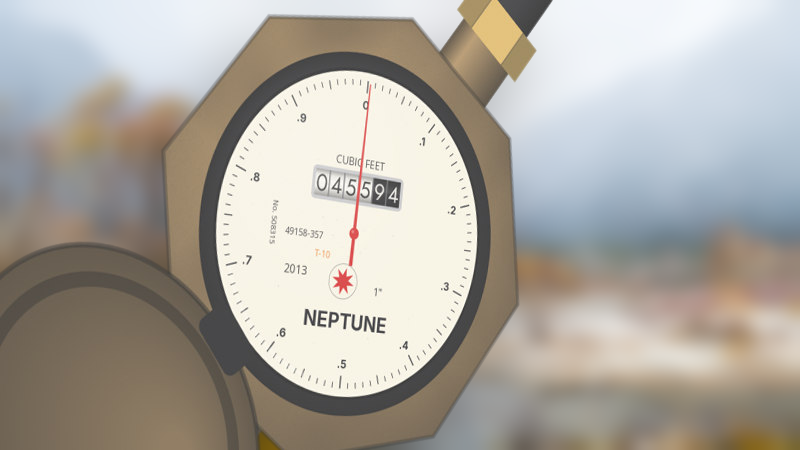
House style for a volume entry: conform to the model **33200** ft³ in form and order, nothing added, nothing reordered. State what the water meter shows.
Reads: **45594.00** ft³
